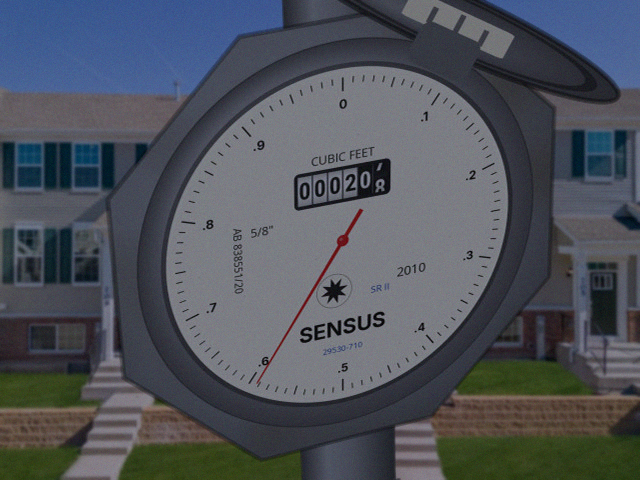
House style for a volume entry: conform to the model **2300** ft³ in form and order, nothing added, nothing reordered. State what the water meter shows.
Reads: **207.59** ft³
